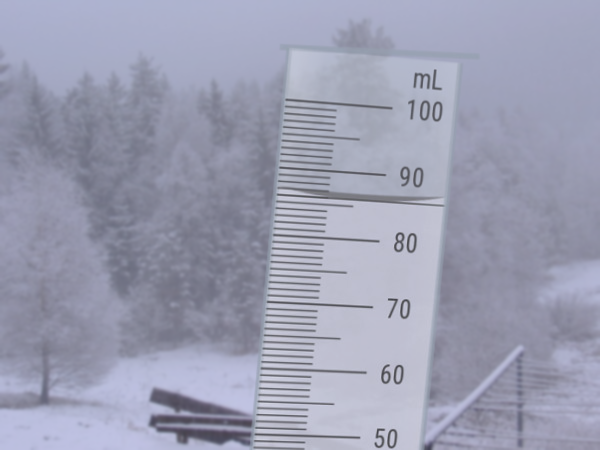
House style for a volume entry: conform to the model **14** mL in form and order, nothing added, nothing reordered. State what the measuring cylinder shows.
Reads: **86** mL
